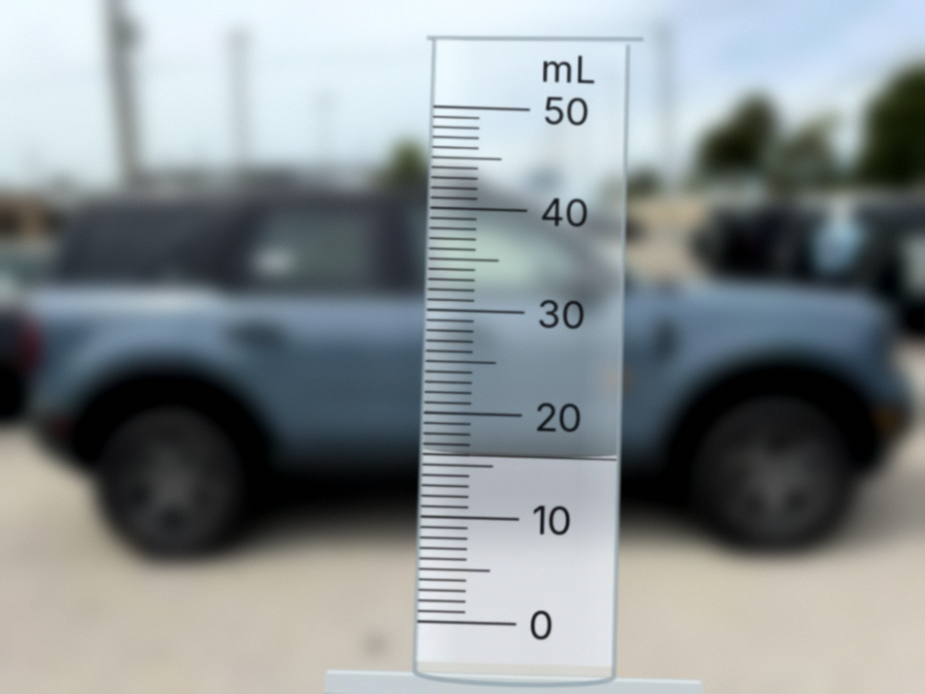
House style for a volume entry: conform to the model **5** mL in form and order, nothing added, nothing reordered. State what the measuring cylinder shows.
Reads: **16** mL
